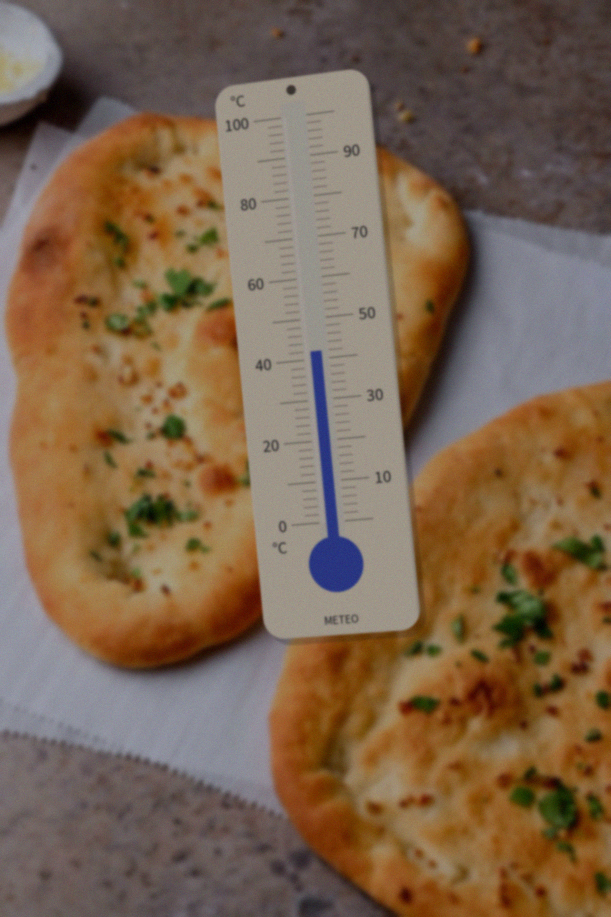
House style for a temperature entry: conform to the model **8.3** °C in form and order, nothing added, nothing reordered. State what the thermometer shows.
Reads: **42** °C
